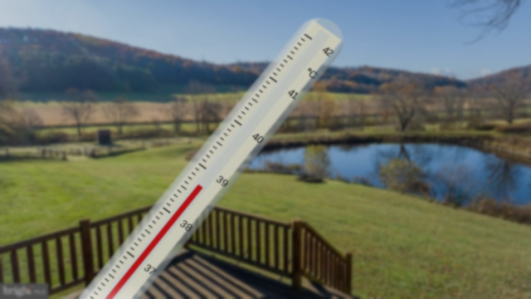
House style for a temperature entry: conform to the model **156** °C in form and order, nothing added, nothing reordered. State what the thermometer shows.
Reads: **38.7** °C
